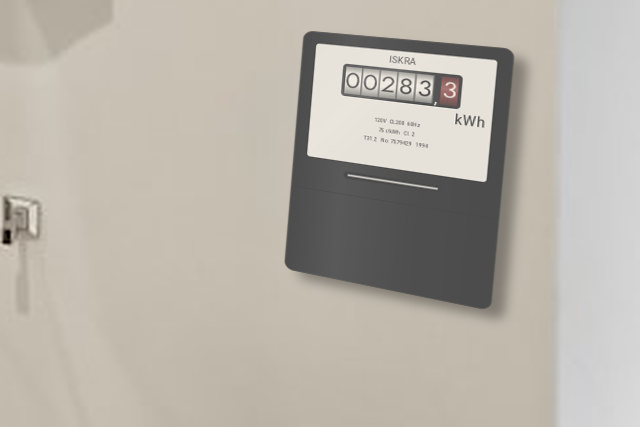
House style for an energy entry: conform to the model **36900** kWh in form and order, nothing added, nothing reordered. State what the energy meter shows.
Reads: **283.3** kWh
